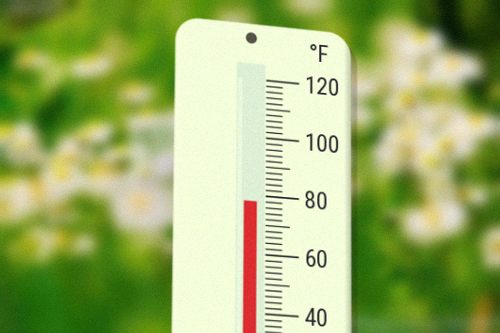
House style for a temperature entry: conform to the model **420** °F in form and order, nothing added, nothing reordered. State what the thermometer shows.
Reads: **78** °F
